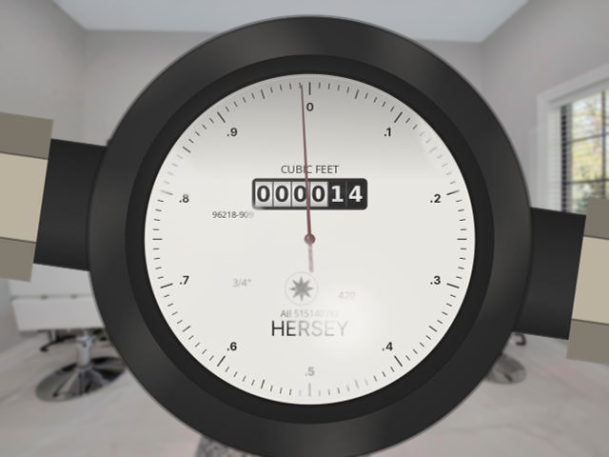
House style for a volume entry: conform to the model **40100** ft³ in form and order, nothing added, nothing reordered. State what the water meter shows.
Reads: **13.99** ft³
